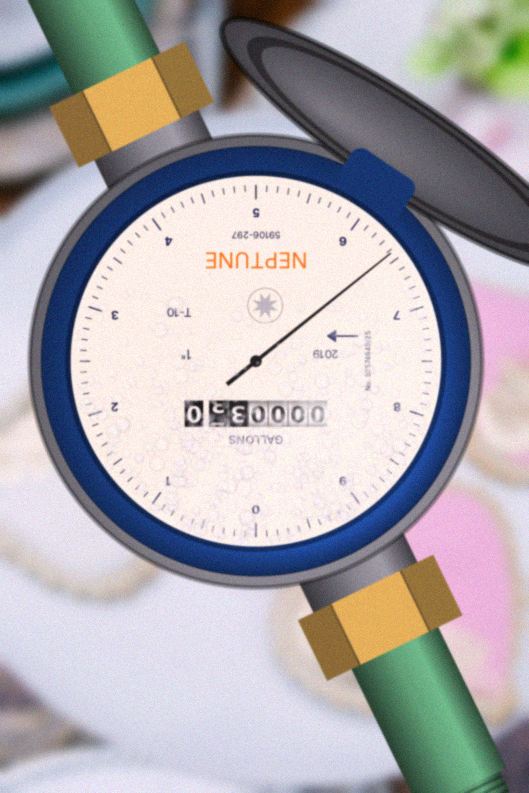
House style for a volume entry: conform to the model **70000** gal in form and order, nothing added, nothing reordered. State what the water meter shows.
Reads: **326.4** gal
